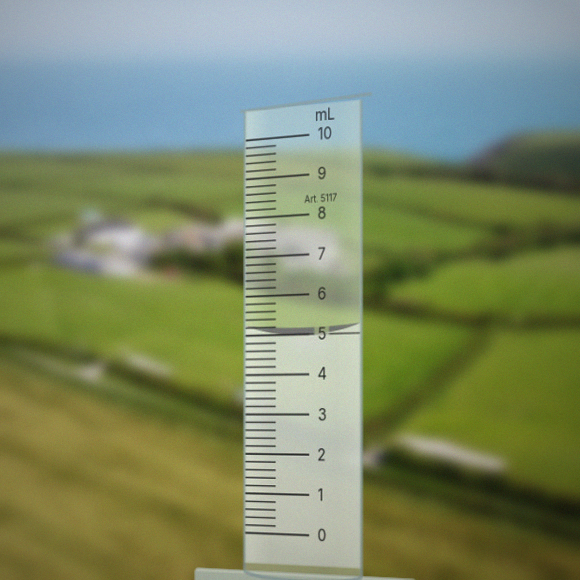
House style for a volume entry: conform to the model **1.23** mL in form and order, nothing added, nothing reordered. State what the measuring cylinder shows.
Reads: **5** mL
